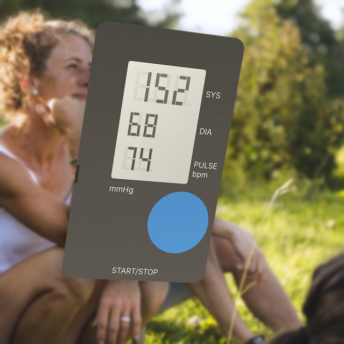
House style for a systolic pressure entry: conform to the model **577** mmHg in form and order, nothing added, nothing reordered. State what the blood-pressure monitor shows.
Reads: **152** mmHg
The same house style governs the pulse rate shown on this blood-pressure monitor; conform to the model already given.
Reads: **74** bpm
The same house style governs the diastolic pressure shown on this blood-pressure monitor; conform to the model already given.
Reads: **68** mmHg
